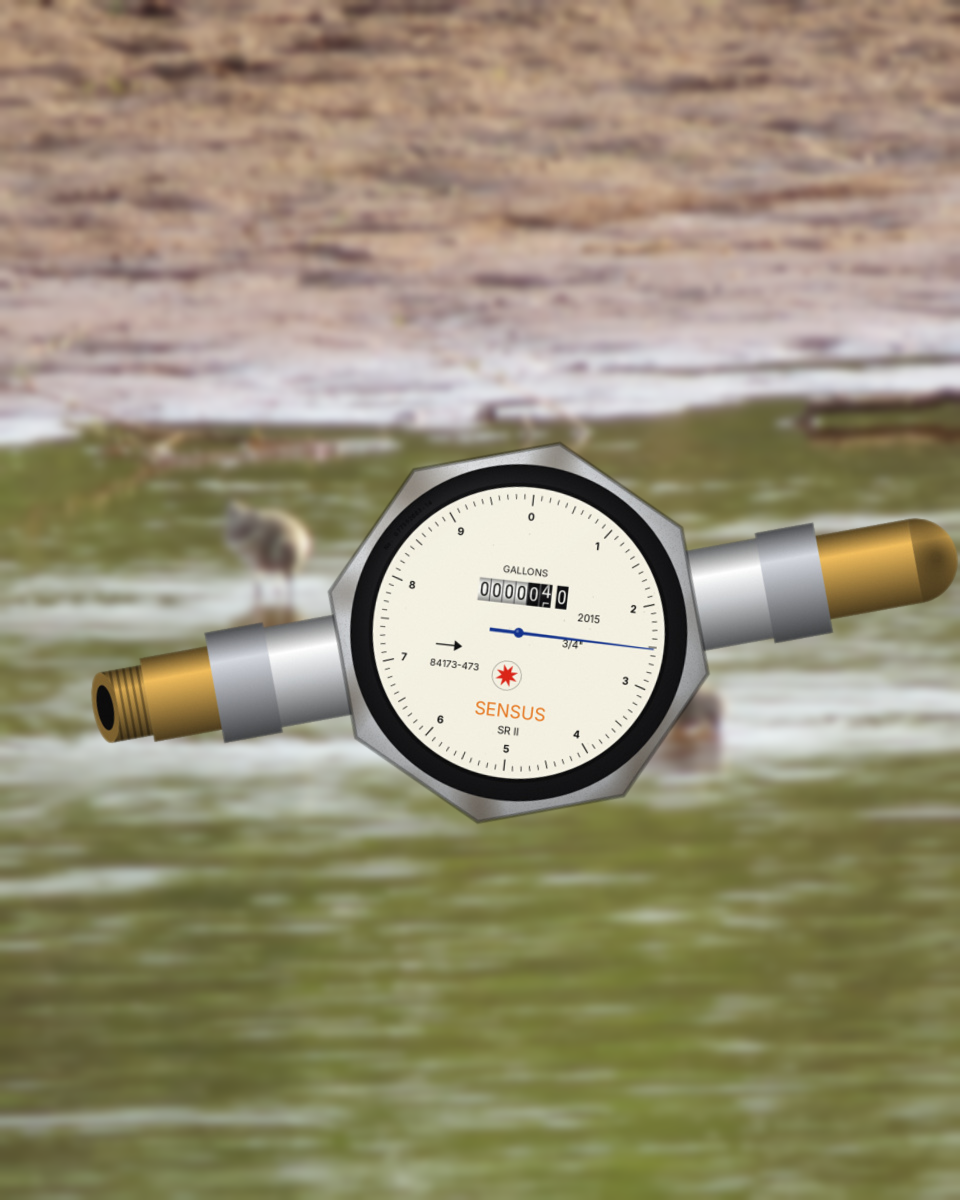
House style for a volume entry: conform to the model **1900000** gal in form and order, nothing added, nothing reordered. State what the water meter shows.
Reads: **42.5** gal
